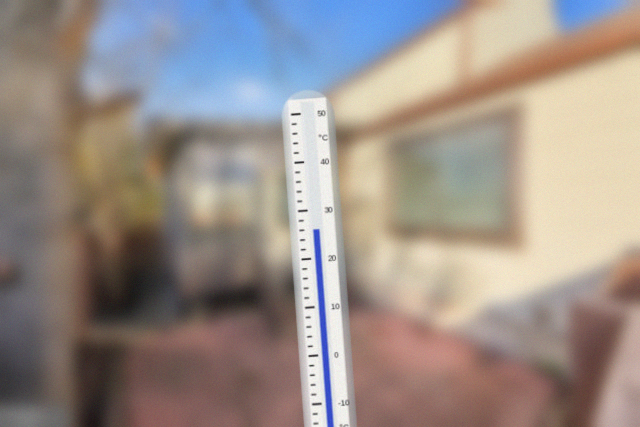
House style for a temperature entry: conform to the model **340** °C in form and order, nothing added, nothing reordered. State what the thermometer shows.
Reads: **26** °C
